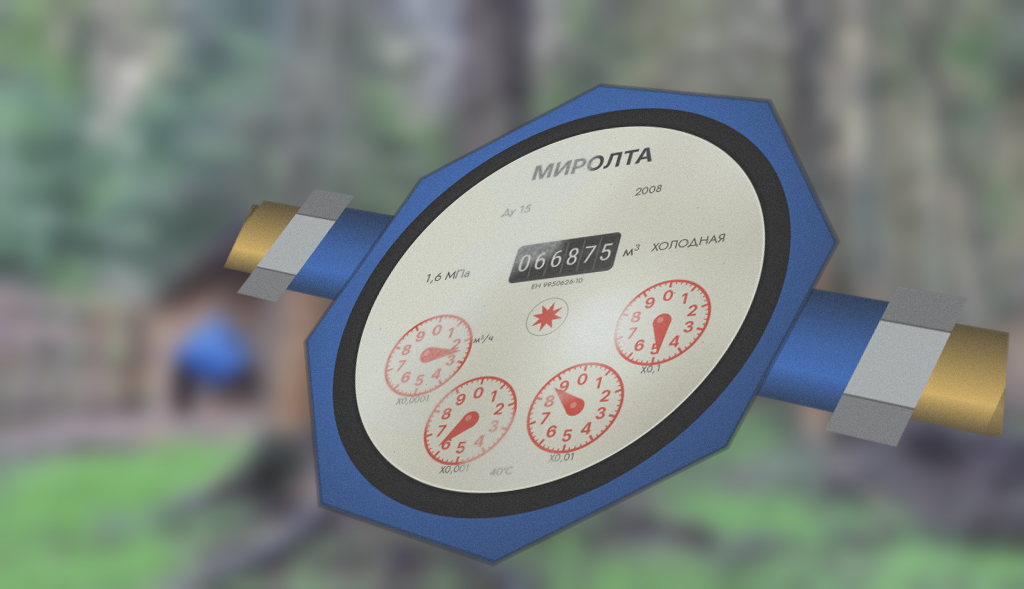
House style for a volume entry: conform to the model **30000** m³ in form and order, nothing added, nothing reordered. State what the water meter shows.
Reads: **66875.4862** m³
